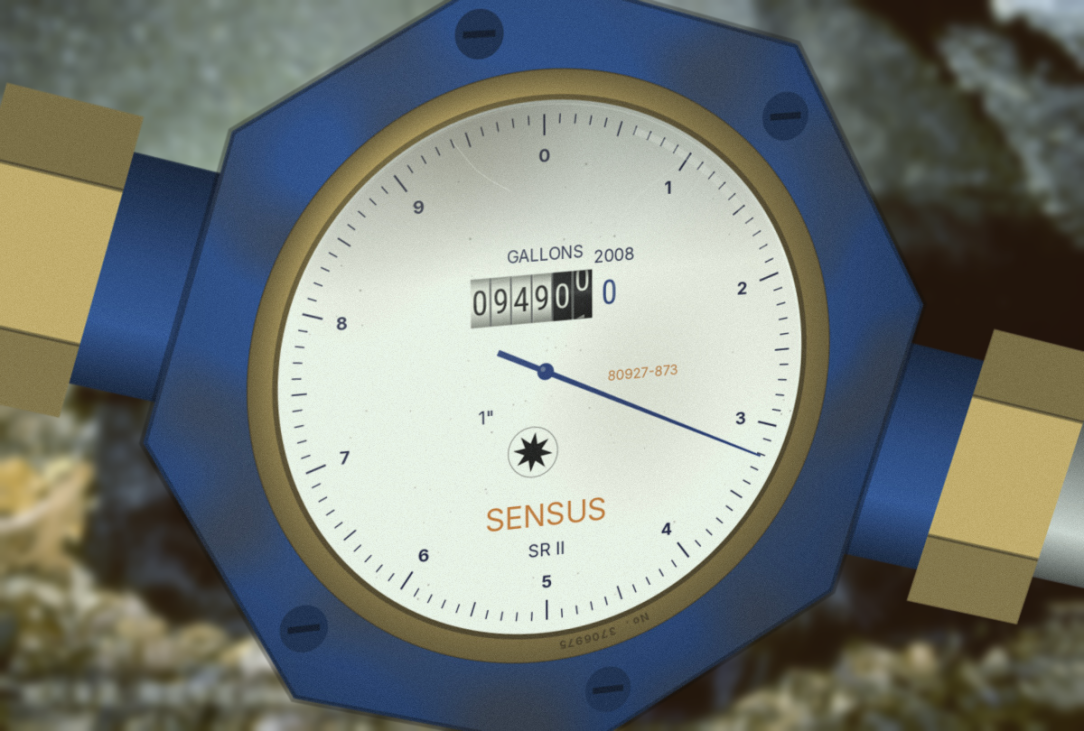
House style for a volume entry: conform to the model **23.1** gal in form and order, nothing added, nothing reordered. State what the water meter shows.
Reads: **949003.2** gal
